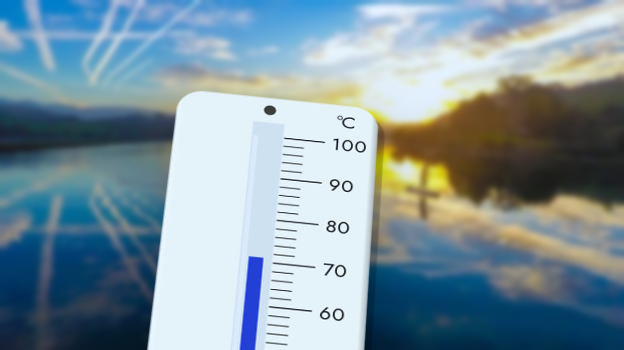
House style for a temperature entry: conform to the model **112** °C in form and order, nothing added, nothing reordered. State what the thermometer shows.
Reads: **71** °C
